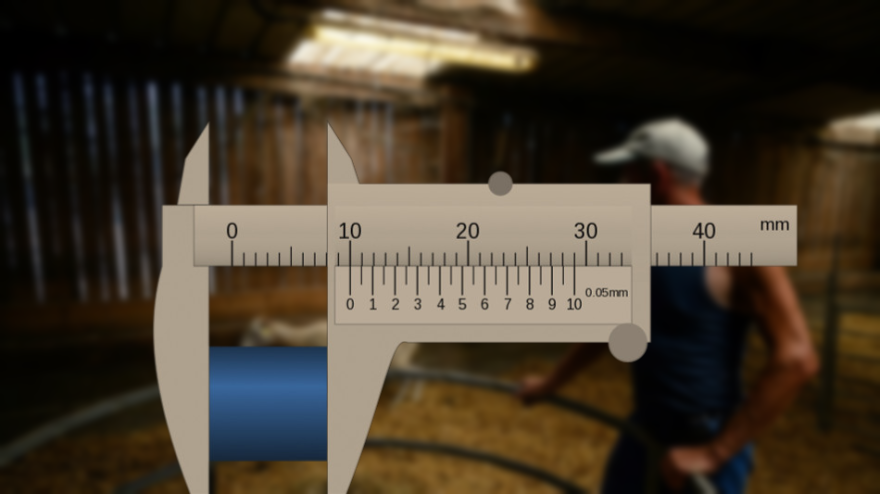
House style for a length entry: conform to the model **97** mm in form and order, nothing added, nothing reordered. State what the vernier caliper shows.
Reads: **10.0** mm
